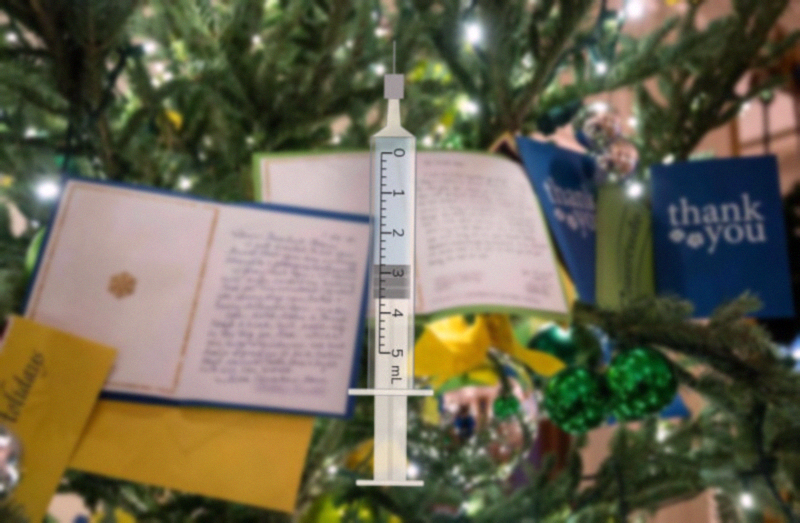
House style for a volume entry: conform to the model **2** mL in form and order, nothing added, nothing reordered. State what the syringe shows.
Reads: **2.8** mL
